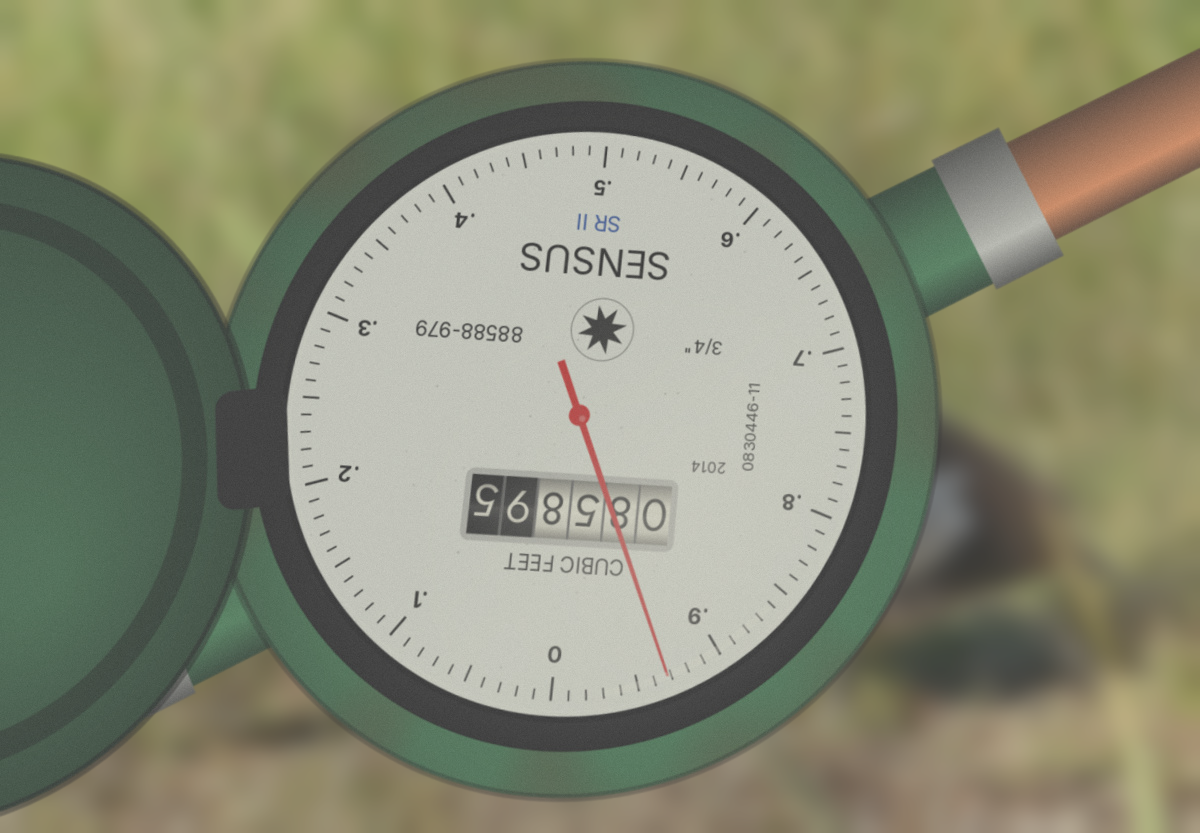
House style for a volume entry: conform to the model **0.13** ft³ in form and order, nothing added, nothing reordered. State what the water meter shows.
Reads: **85894.93** ft³
